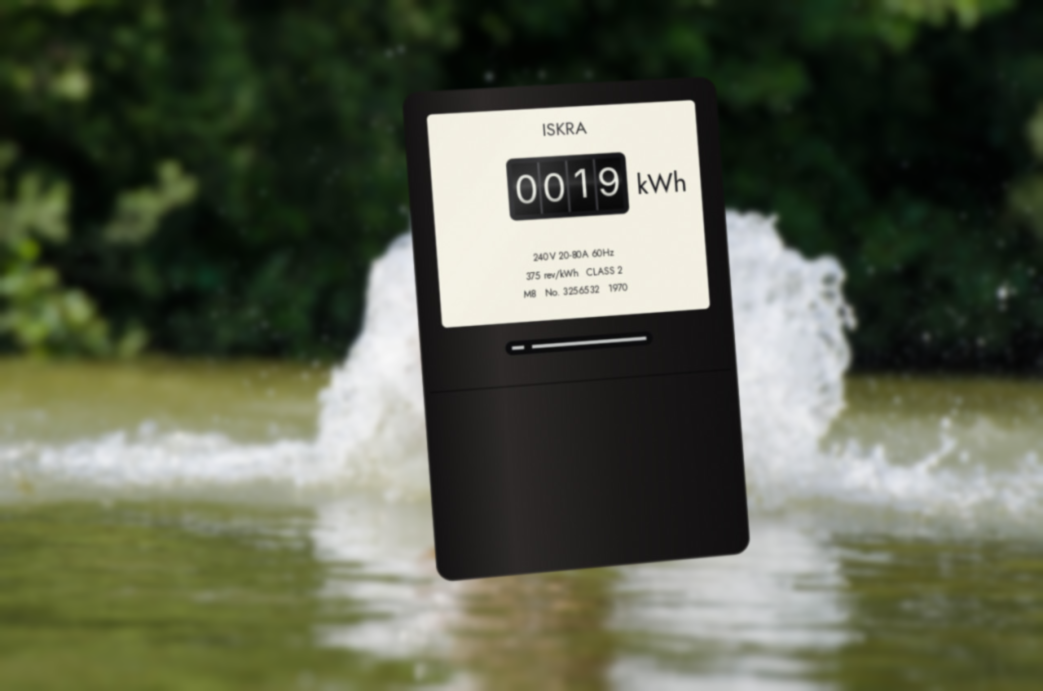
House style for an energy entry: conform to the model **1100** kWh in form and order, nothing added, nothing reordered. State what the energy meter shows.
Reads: **19** kWh
